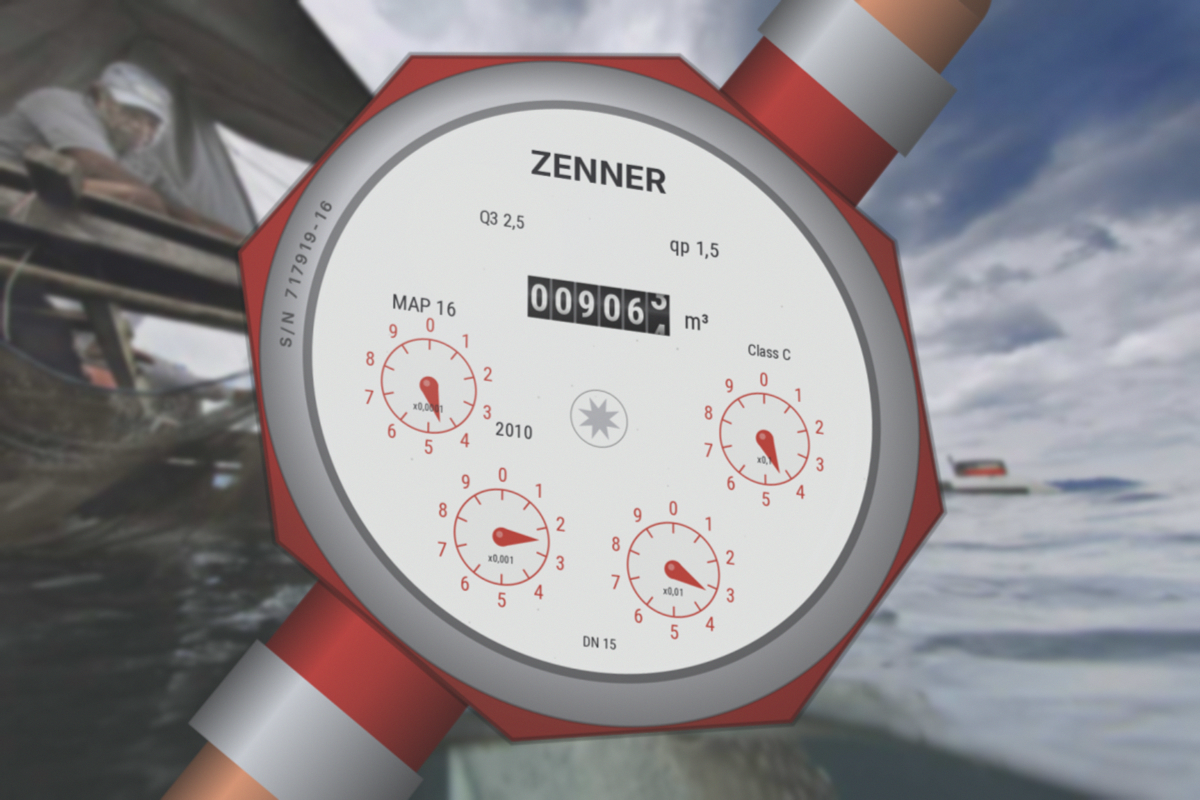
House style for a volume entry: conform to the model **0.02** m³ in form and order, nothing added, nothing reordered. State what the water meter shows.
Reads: **9063.4324** m³
